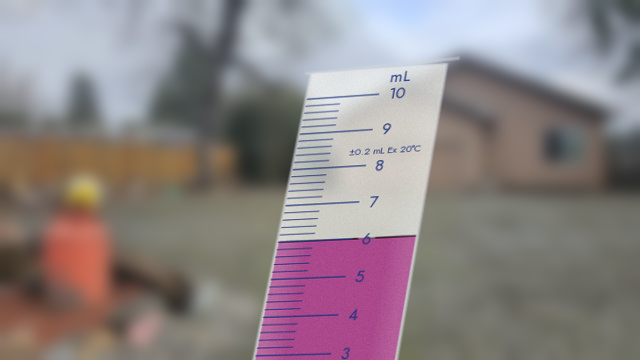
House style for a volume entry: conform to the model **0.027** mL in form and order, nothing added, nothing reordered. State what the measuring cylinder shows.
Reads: **6** mL
